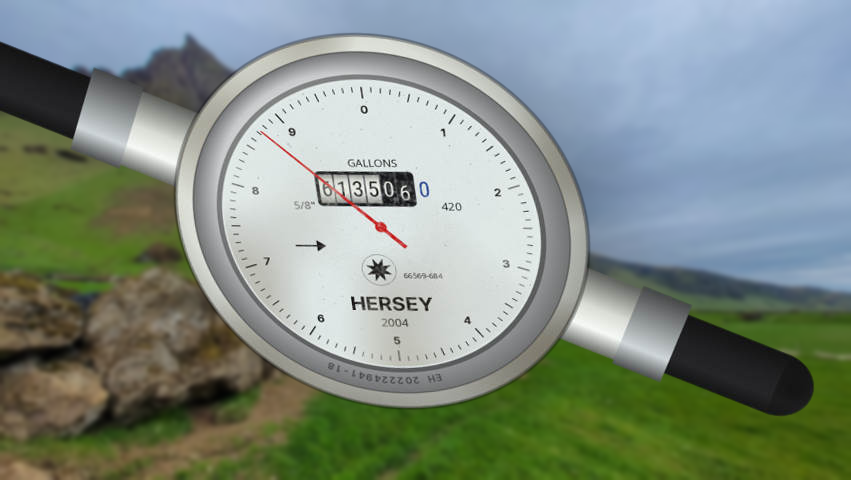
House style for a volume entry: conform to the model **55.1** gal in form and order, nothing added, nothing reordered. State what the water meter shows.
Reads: **6135058.7** gal
